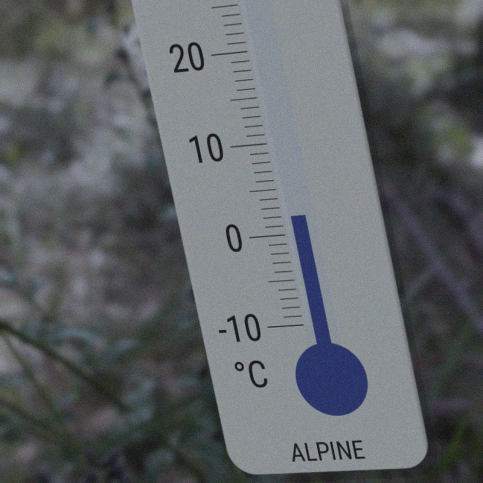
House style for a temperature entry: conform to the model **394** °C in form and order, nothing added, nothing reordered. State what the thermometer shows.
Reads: **2** °C
